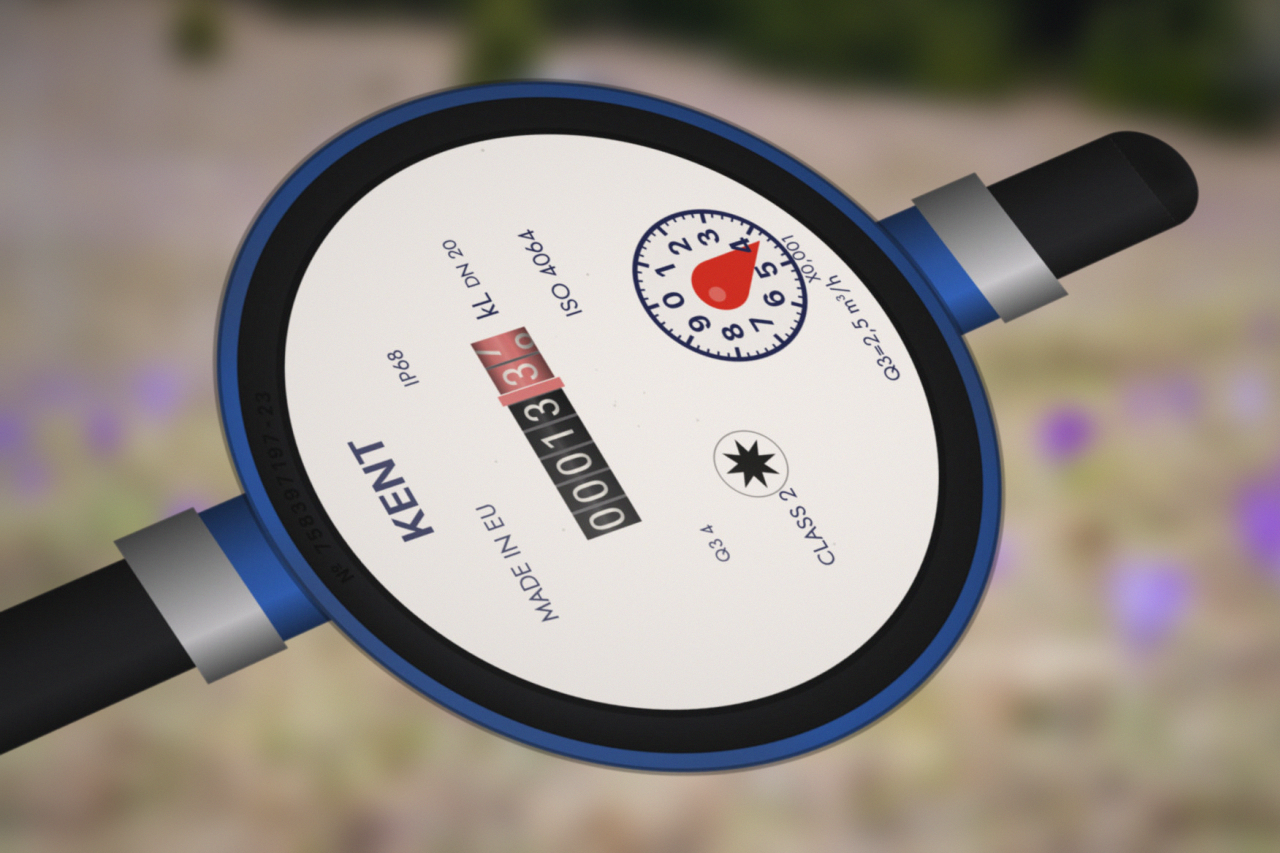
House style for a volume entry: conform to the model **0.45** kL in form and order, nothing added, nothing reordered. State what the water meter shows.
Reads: **13.374** kL
